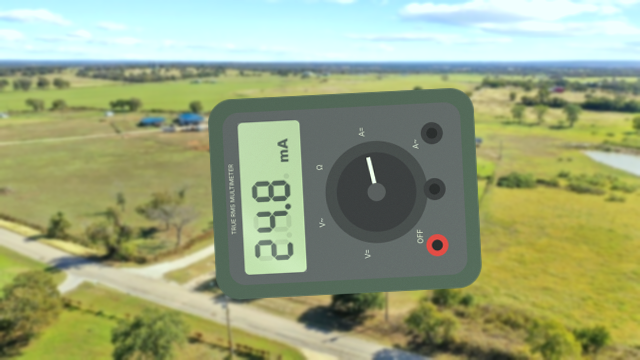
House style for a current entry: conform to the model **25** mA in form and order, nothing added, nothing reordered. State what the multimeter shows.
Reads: **24.8** mA
